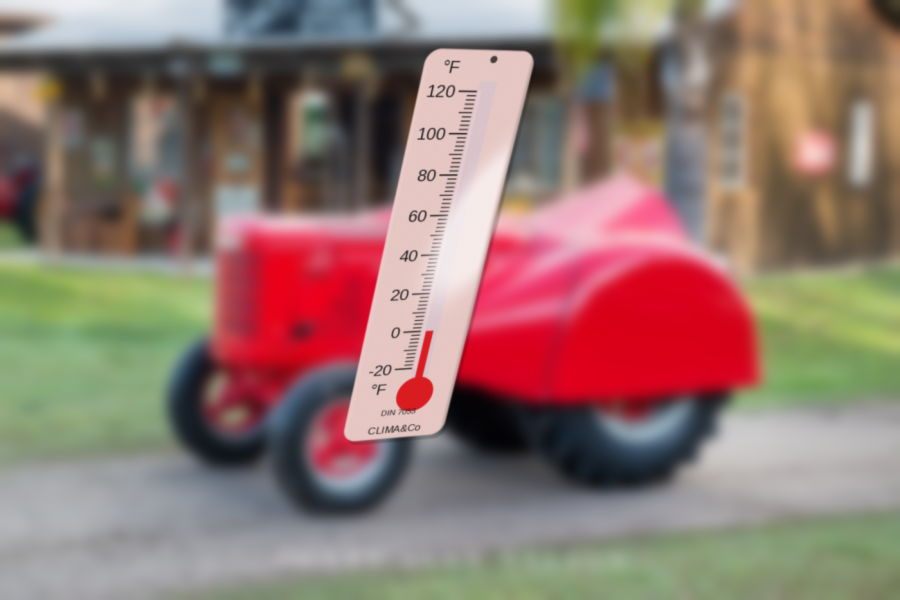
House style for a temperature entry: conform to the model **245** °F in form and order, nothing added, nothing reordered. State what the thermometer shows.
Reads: **0** °F
